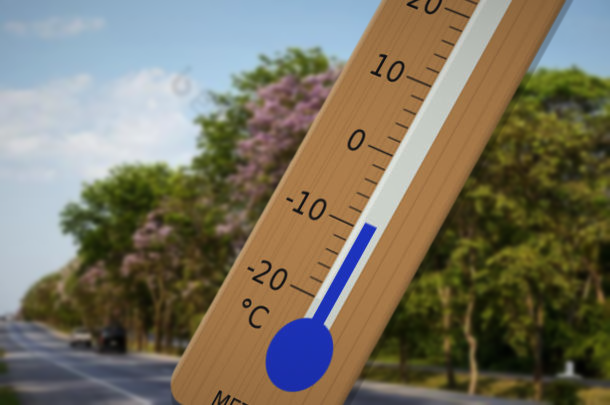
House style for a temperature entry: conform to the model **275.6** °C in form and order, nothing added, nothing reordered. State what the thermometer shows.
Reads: **-9** °C
